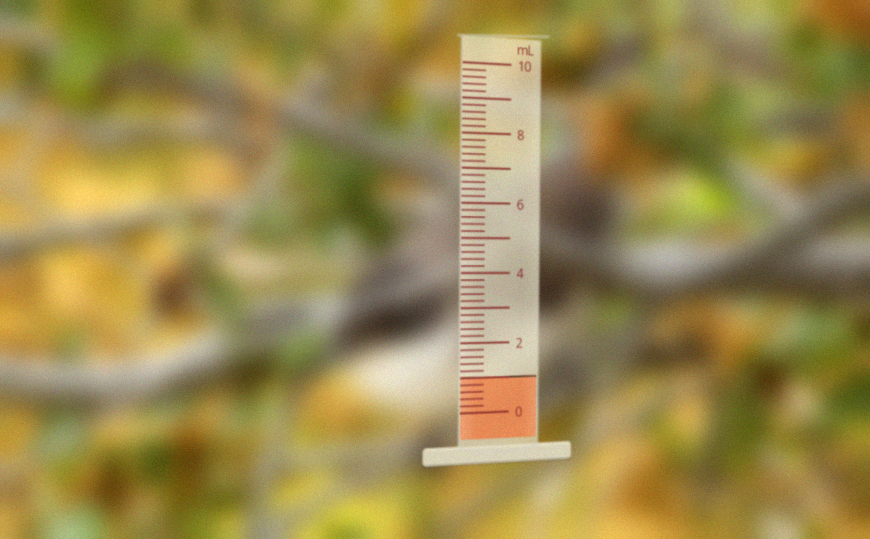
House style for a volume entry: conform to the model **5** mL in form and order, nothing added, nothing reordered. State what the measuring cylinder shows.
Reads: **1** mL
